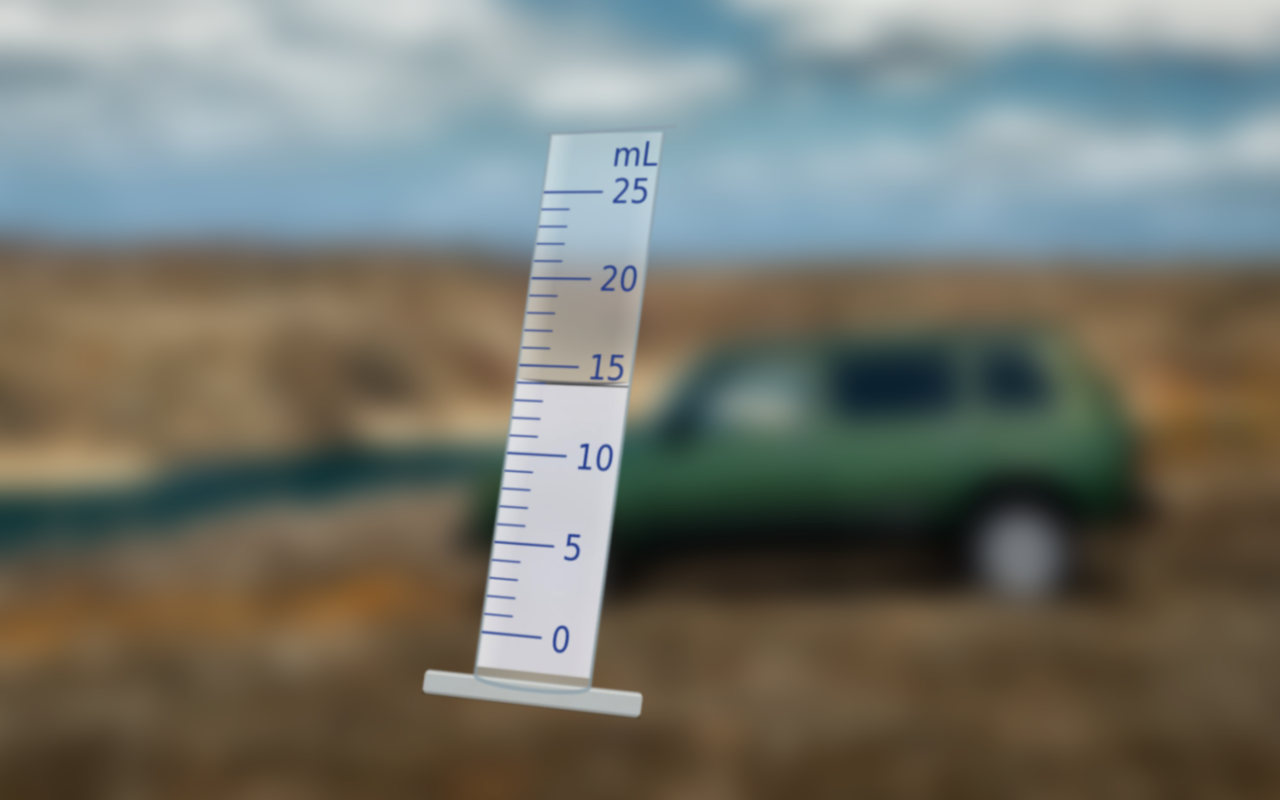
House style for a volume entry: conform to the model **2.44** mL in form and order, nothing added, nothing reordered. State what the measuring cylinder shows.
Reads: **14** mL
